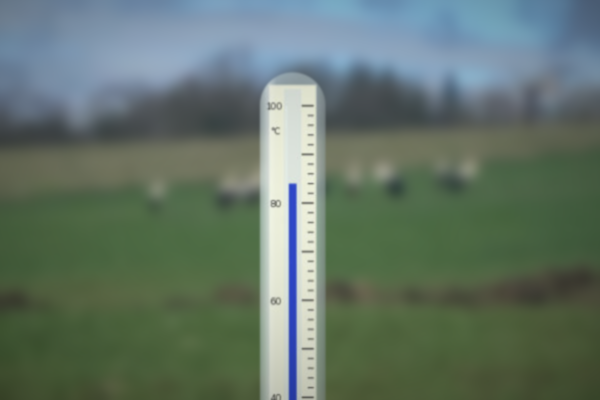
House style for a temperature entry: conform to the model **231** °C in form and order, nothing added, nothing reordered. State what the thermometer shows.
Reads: **84** °C
